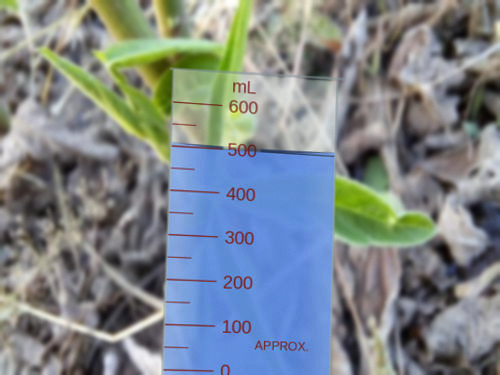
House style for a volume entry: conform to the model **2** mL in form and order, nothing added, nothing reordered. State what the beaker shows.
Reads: **500** mL
